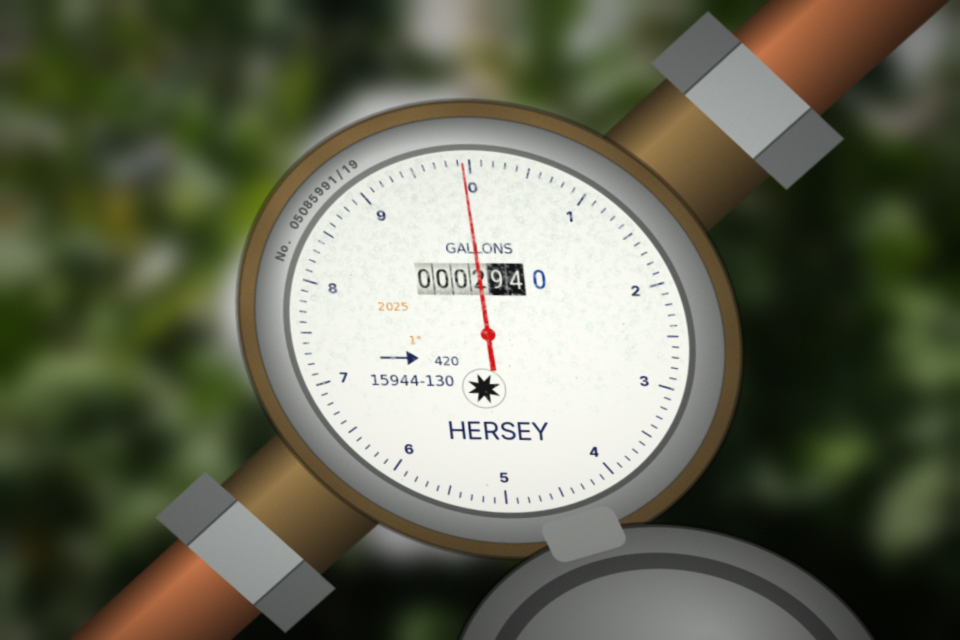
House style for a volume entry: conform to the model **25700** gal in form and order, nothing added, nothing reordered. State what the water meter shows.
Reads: **2939.9** gal
